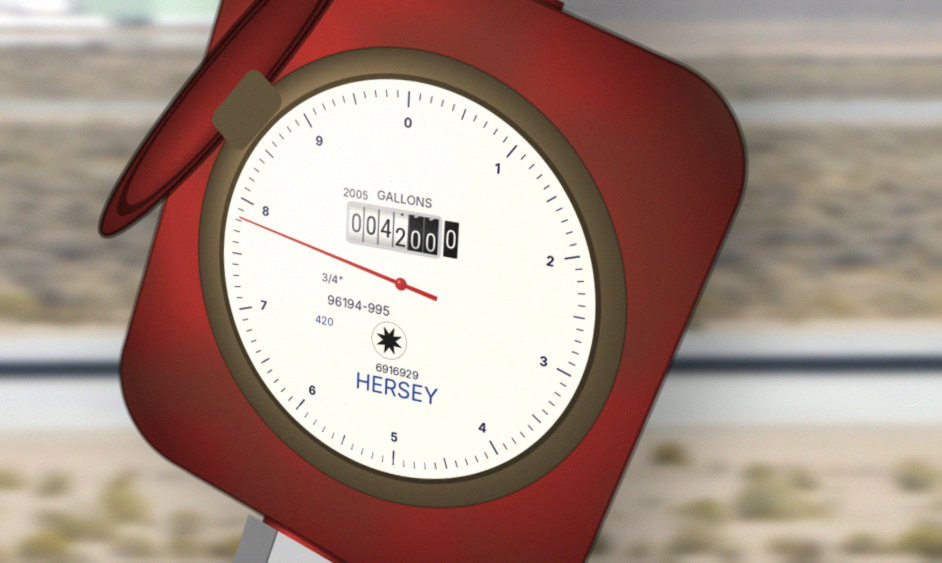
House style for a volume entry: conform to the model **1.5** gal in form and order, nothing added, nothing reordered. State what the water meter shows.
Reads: **41997.8** gal
